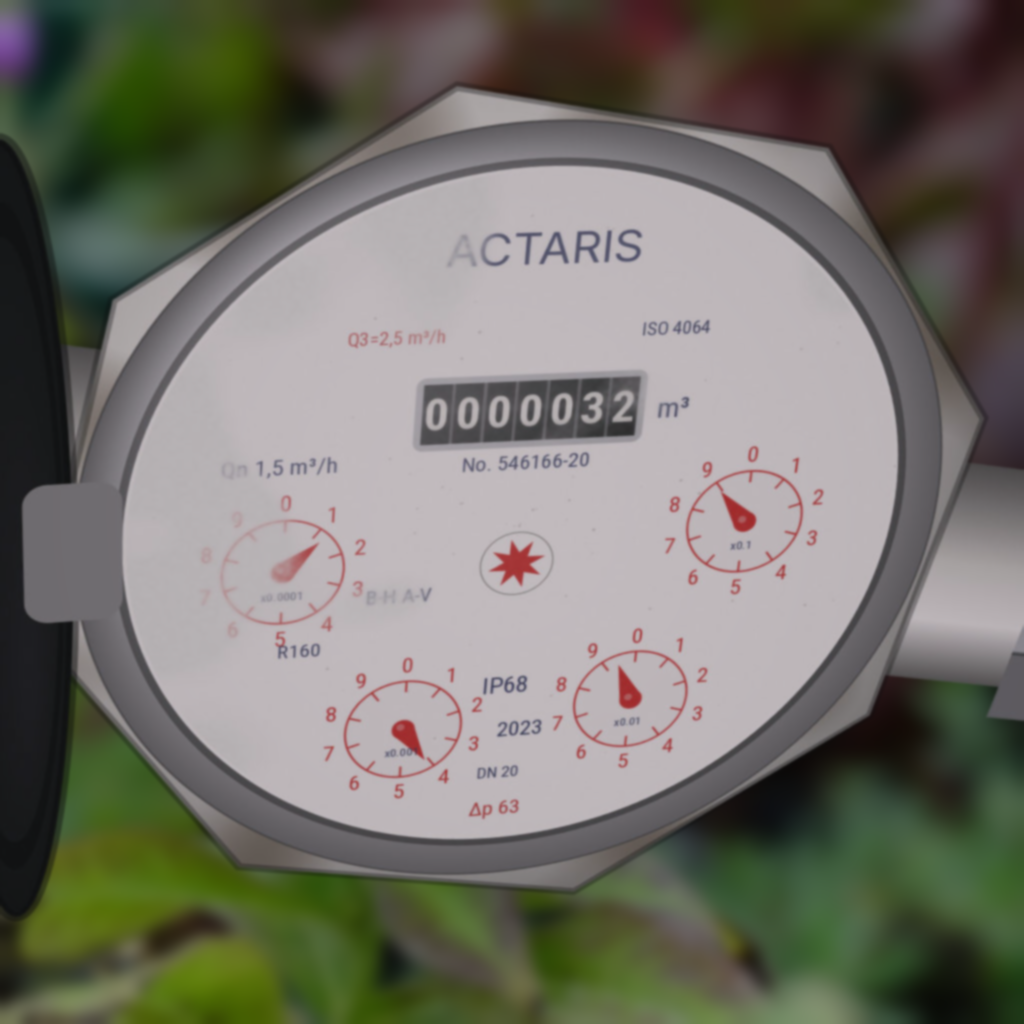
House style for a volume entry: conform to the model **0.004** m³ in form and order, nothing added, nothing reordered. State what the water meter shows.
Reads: **32.8941** m³
